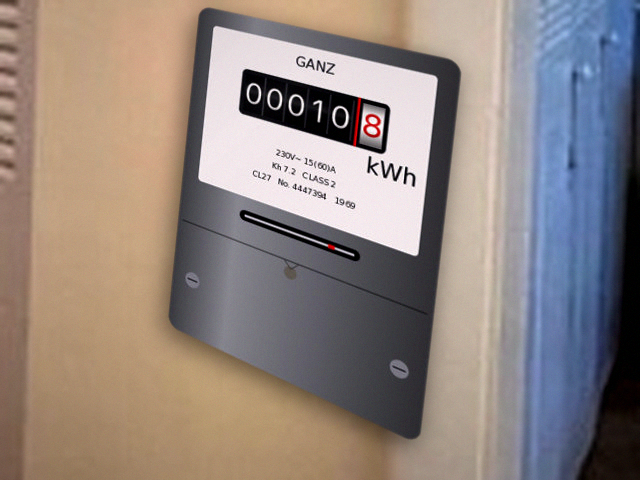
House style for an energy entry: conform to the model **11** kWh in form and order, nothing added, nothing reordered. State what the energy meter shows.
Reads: **10.8** kWh
